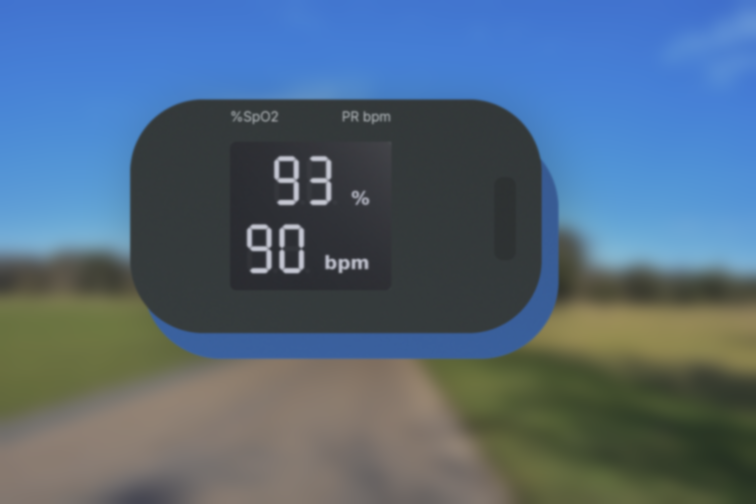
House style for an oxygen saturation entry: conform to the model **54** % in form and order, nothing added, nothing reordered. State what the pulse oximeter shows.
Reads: **93** %
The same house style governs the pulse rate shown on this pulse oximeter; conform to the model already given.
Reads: **90** bpm
